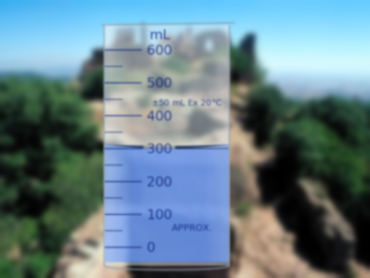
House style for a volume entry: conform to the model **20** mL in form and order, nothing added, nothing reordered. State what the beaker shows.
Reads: **300** mL
